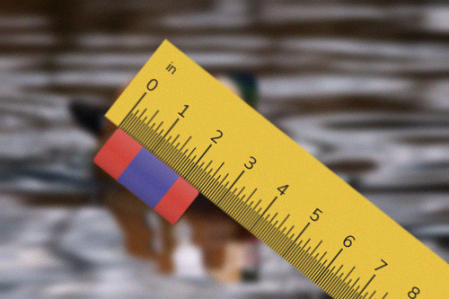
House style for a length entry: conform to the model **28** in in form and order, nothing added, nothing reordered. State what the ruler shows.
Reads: **2.5** in
